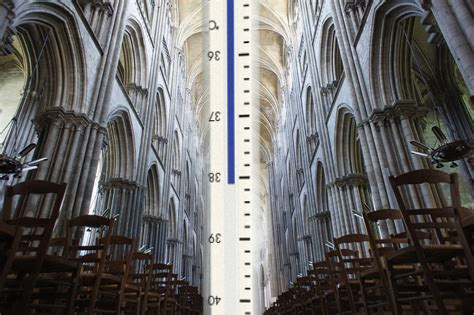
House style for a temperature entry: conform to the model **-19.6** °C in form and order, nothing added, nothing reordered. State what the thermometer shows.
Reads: **38.1** °C
